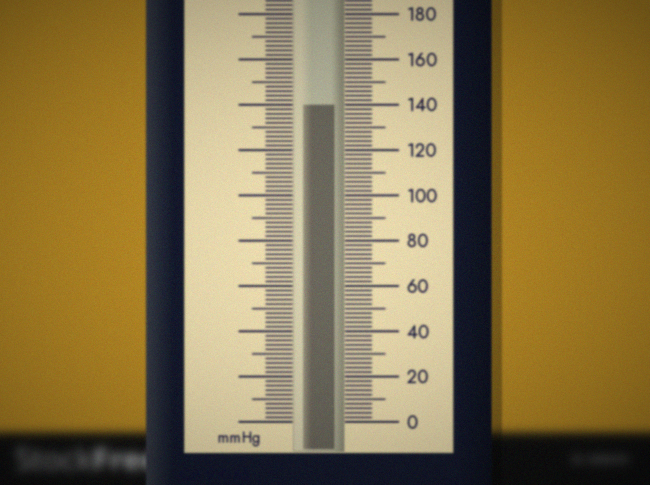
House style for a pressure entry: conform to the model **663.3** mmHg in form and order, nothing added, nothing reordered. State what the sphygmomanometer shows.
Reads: **140** mmHg
